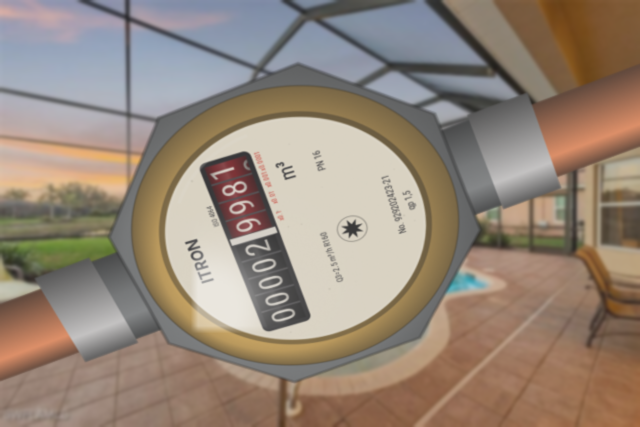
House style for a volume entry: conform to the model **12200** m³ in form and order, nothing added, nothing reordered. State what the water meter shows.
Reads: **2.9981** m³
